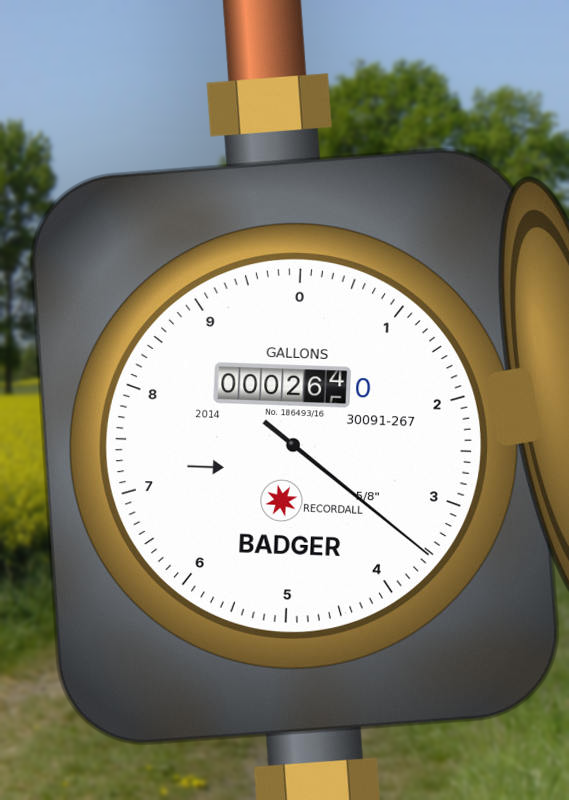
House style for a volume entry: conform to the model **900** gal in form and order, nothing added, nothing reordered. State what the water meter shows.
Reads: **2643.5** gal
